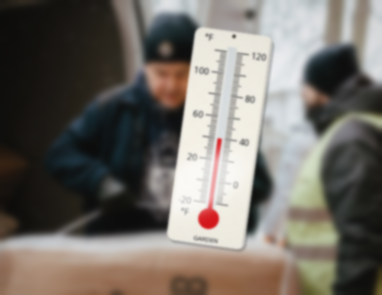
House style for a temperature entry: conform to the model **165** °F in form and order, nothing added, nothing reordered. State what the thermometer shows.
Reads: **40** °F
